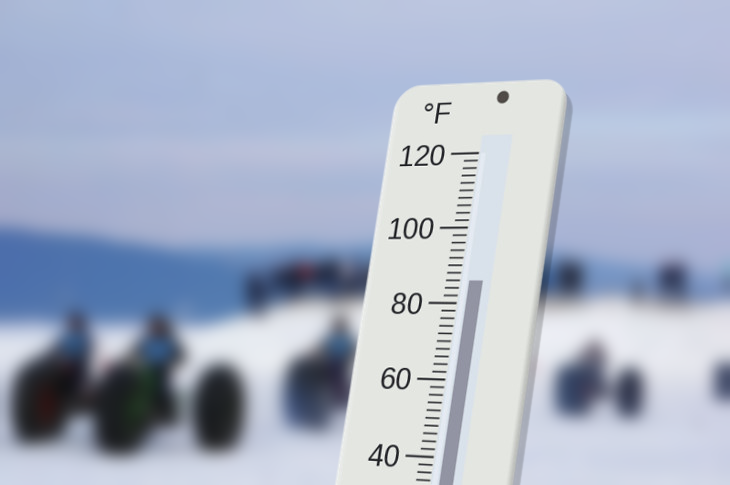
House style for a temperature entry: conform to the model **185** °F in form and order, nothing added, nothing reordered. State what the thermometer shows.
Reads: **86** °F
